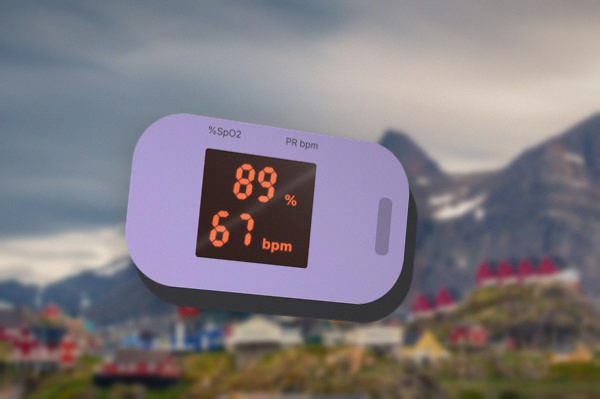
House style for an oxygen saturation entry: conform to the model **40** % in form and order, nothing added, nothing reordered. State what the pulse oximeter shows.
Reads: **89** %
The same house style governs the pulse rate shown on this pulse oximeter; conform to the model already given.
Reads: **67** bpm
